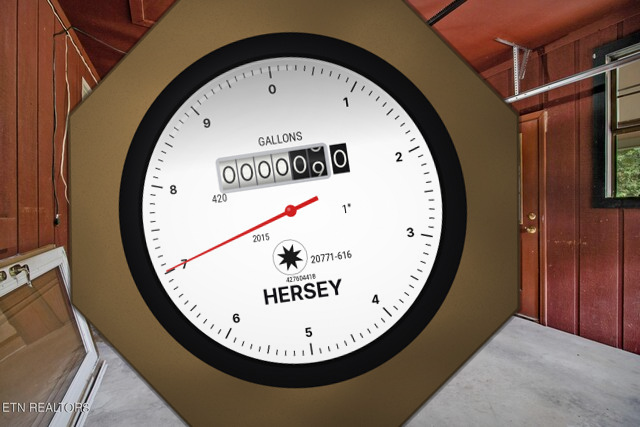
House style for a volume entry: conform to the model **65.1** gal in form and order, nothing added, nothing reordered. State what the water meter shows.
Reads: **87.0** gal
